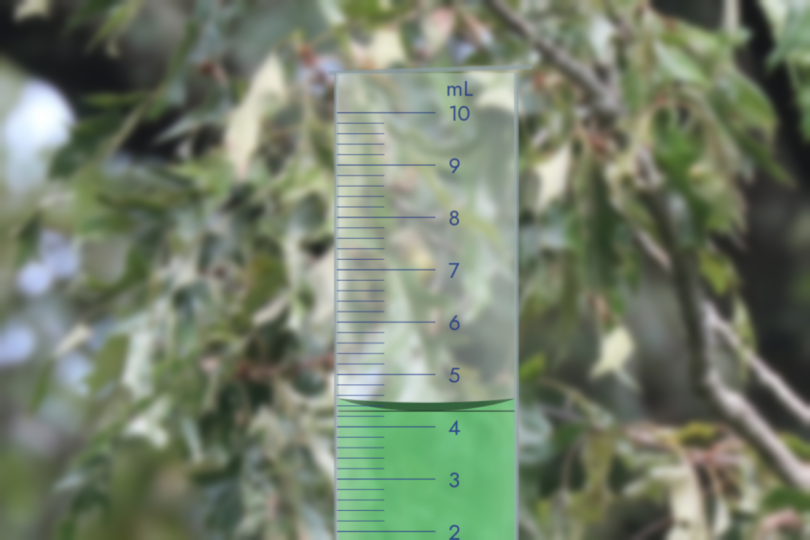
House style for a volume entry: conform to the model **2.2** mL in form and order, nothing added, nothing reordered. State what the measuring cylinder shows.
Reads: **4.3** mL
